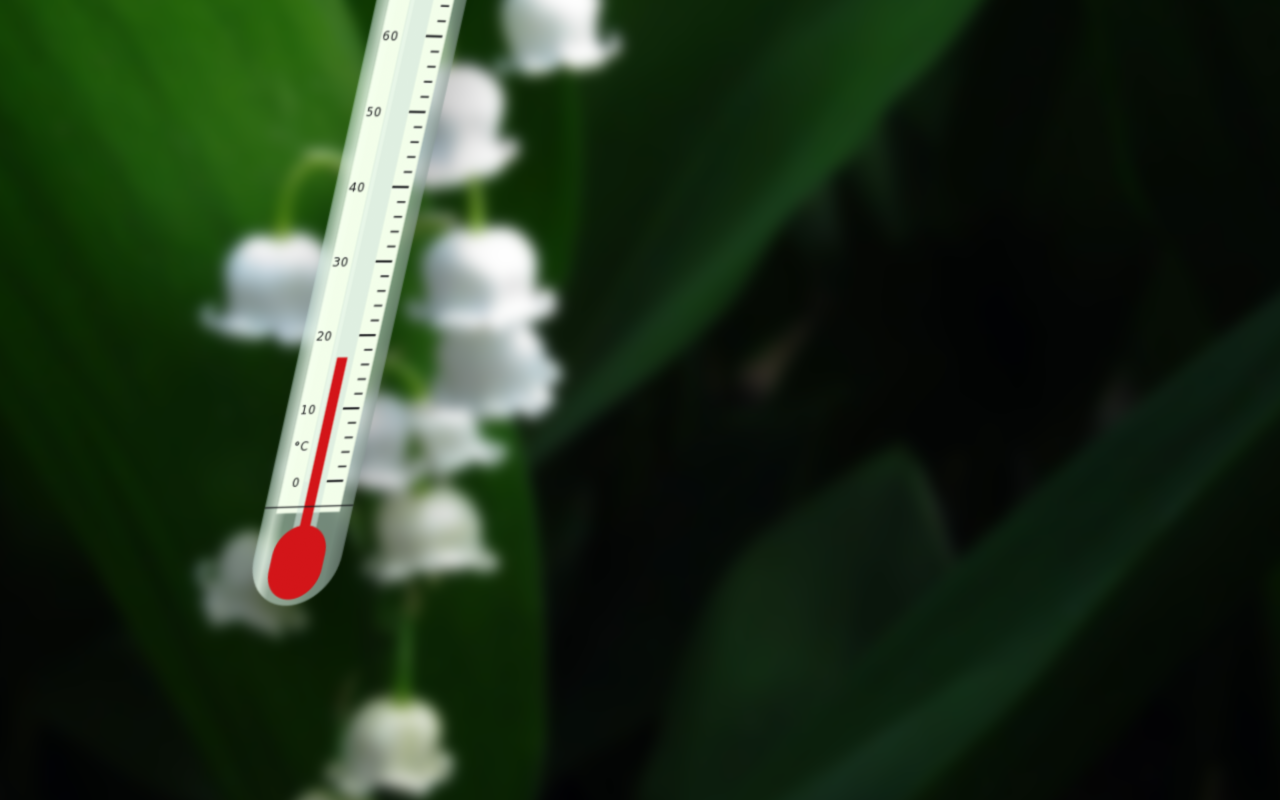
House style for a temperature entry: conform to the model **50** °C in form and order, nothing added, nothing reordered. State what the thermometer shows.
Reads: **17** °C
